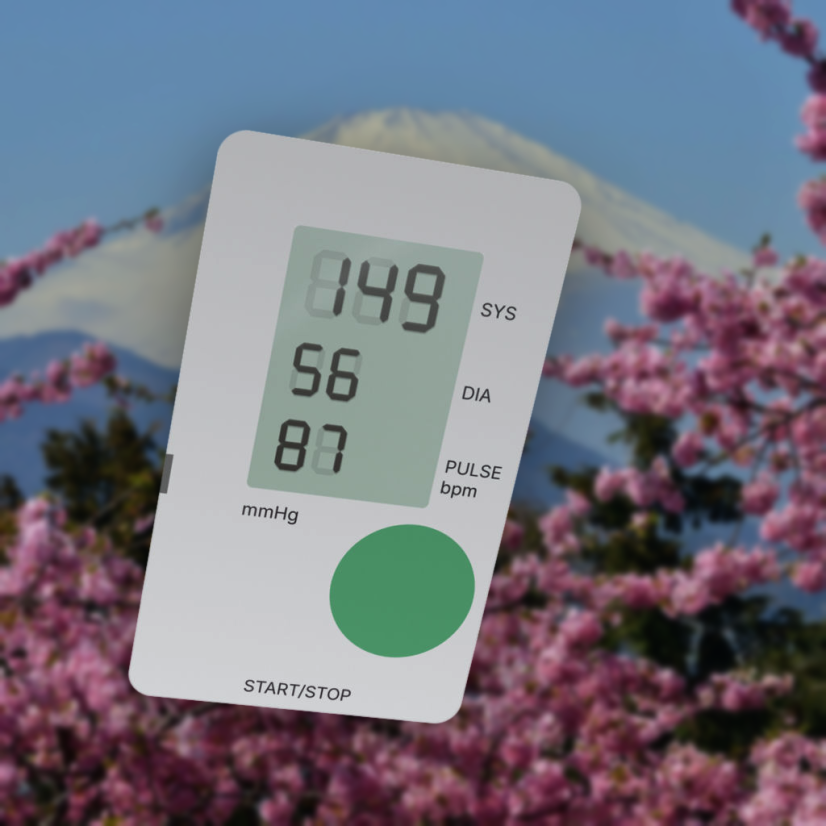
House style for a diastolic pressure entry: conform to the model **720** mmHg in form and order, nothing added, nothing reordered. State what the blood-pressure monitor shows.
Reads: **56** mmHg
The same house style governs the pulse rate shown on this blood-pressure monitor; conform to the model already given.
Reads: **87** bpm
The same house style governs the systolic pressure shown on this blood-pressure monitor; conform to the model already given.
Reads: **149** mmHg
